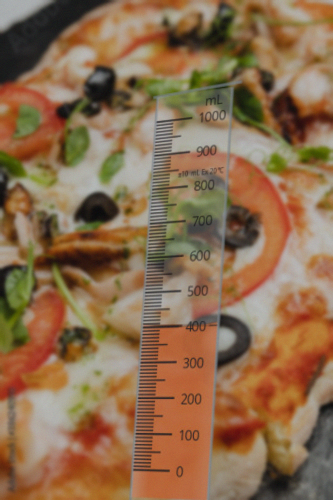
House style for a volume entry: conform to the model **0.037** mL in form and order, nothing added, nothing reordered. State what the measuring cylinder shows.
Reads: **400** mL
